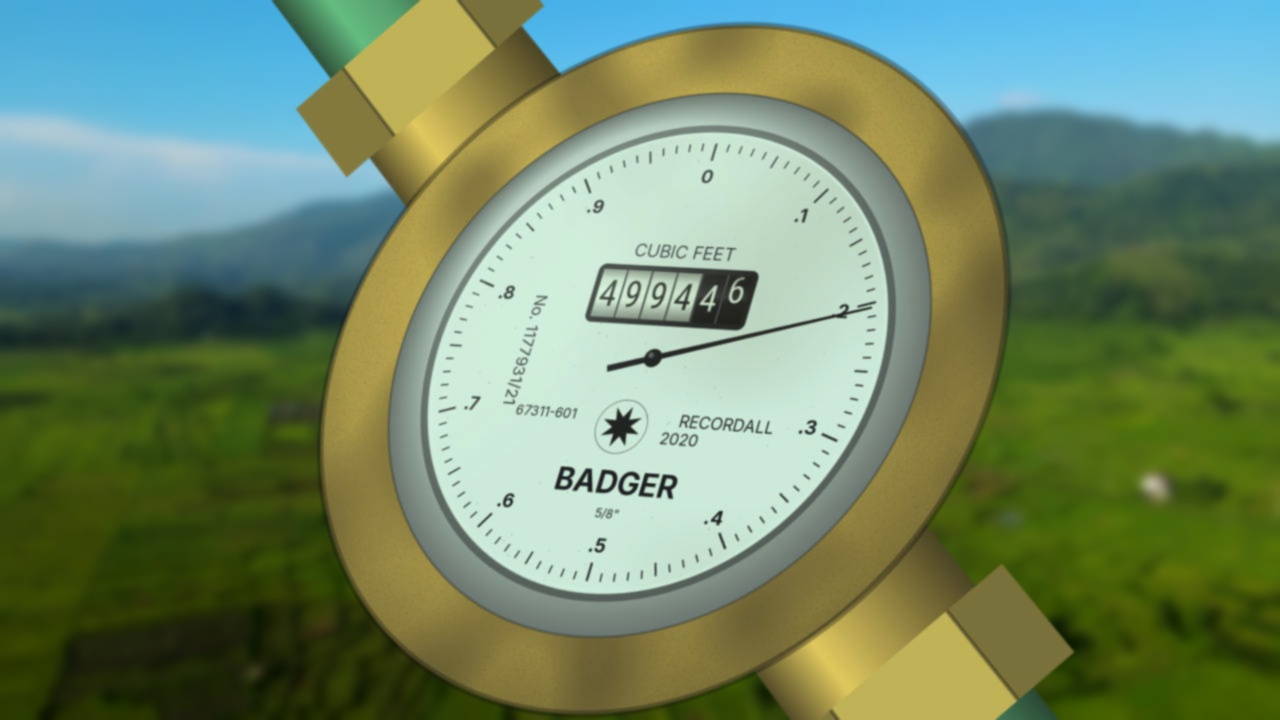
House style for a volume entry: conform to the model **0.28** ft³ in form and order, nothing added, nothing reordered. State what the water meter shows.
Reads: **499446.20** ft³
